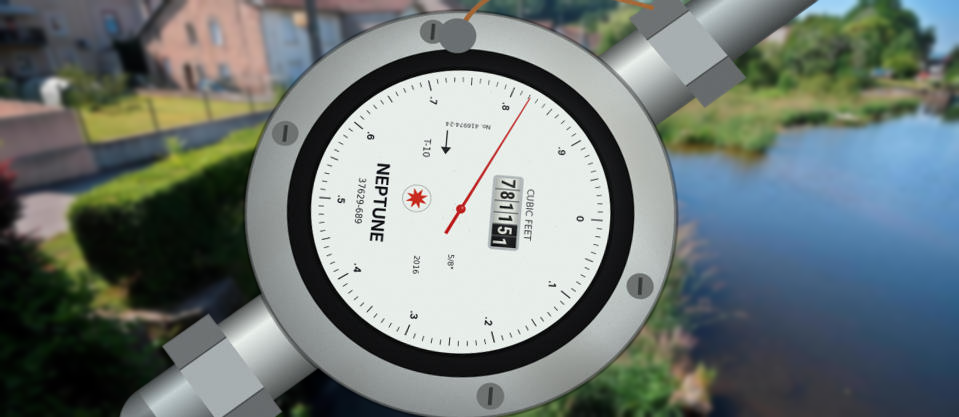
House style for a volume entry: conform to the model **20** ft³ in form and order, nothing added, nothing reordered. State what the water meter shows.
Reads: **781150.82** ft³
